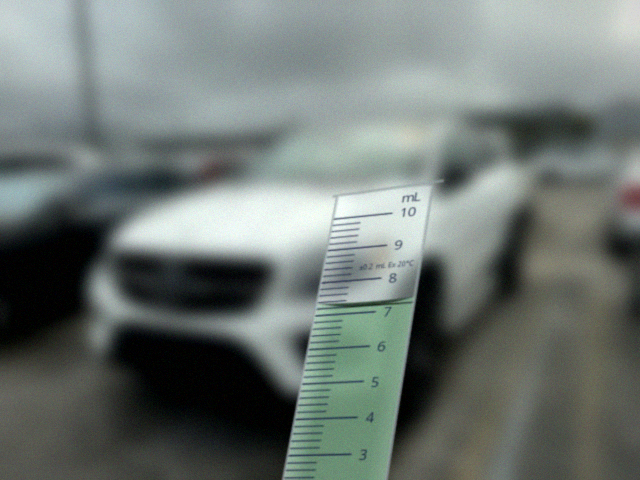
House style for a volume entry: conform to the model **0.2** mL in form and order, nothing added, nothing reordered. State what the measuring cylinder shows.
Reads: **7.2** mL
